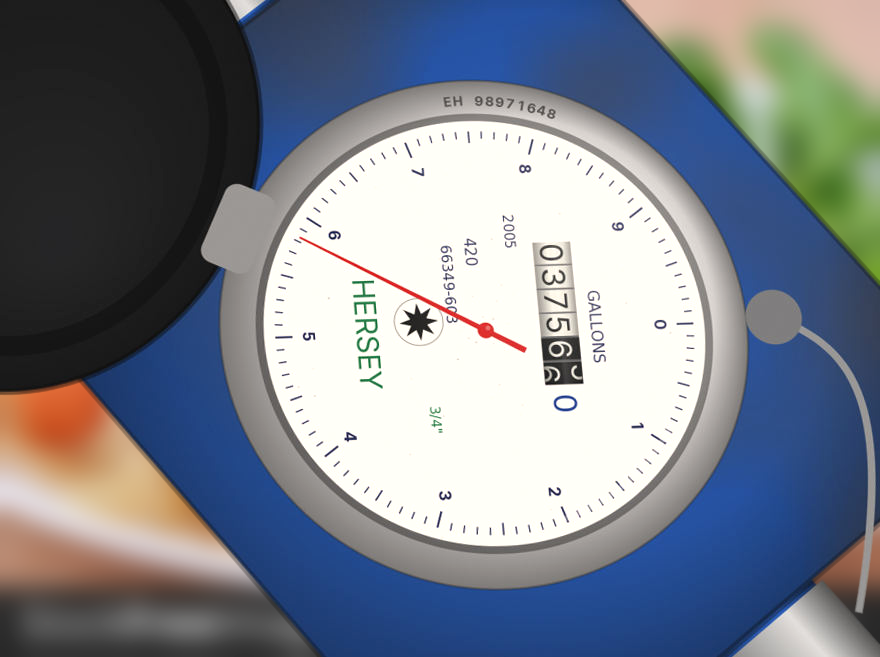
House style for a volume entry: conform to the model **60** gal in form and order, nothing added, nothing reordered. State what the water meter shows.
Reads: **375655.8** gal
